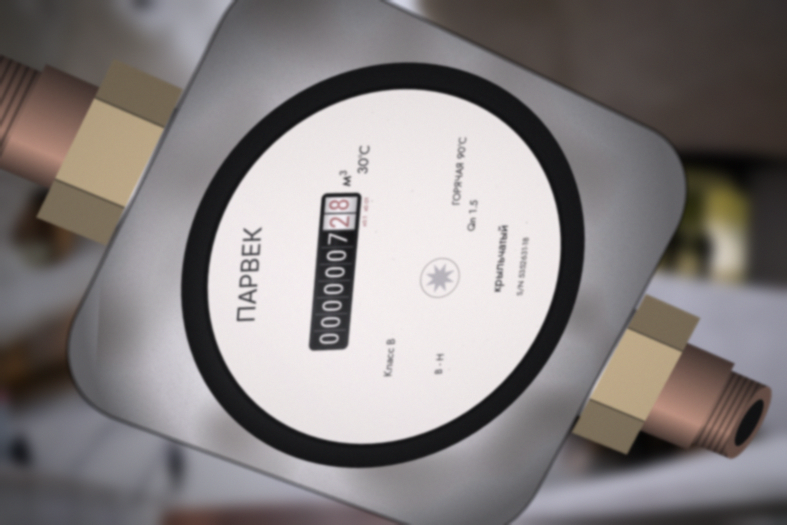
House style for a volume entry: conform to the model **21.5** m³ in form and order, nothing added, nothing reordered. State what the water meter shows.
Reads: **7.28** m³
